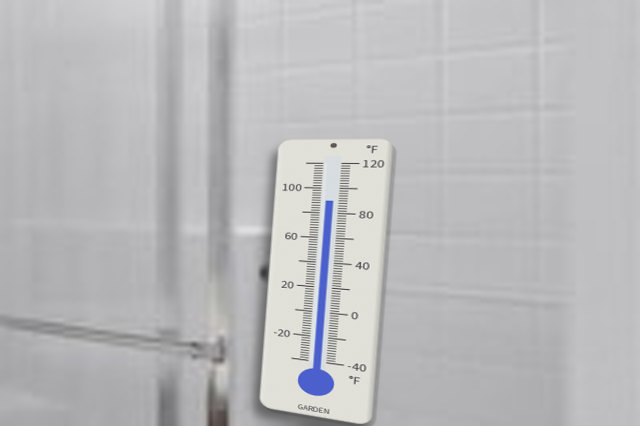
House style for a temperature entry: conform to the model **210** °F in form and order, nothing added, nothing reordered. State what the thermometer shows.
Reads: **90** °F
